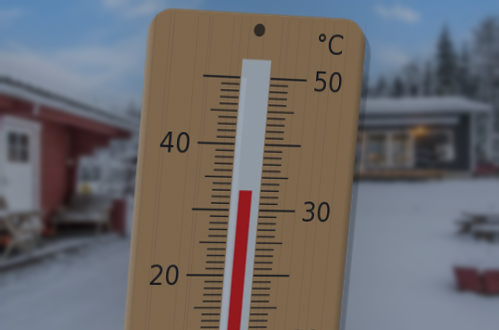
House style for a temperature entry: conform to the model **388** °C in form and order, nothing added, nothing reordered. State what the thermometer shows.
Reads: **33** °C
